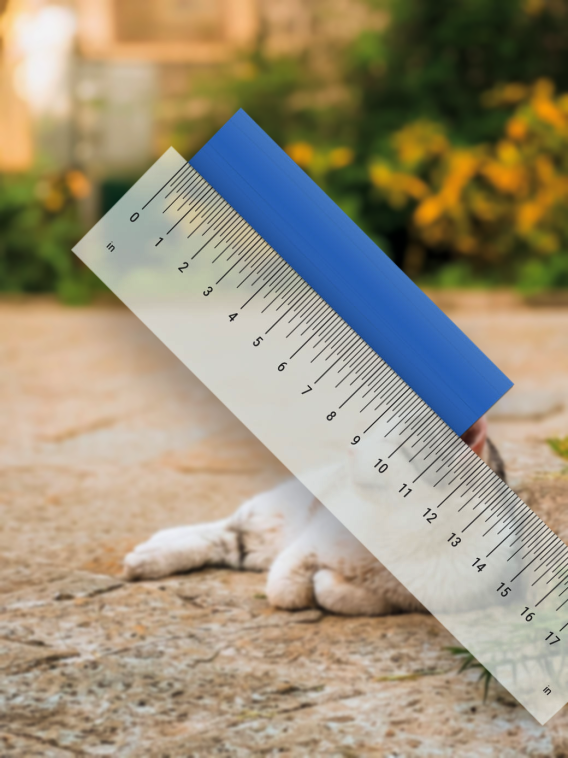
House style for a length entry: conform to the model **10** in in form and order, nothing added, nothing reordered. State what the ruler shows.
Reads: **11** in
